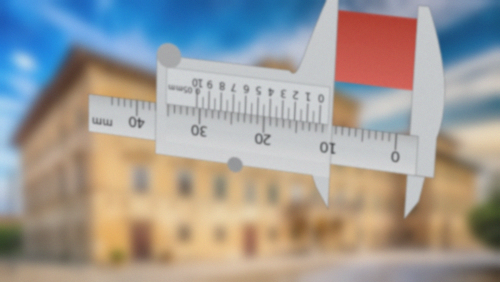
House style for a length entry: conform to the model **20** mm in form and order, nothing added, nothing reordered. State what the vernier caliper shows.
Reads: **11.5** mm
